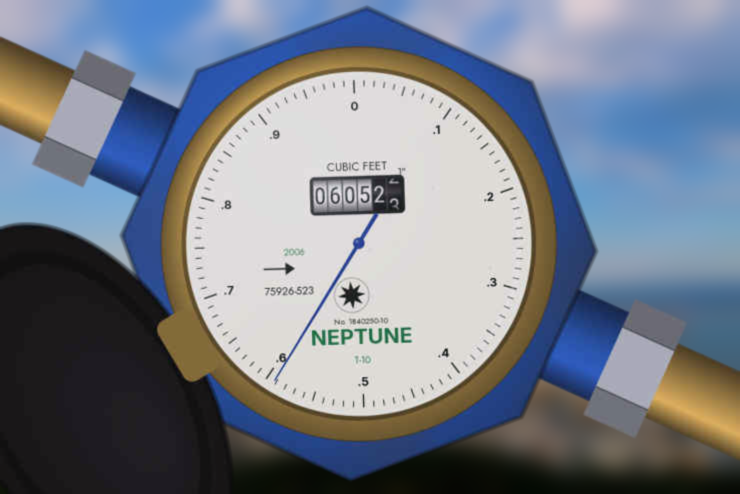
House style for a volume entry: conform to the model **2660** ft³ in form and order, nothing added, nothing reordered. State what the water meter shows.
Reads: **60522.59** ft³
